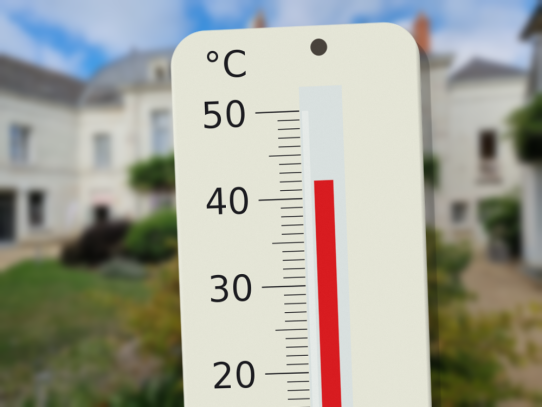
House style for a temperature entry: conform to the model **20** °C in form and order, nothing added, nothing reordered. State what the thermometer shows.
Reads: **42** °C
